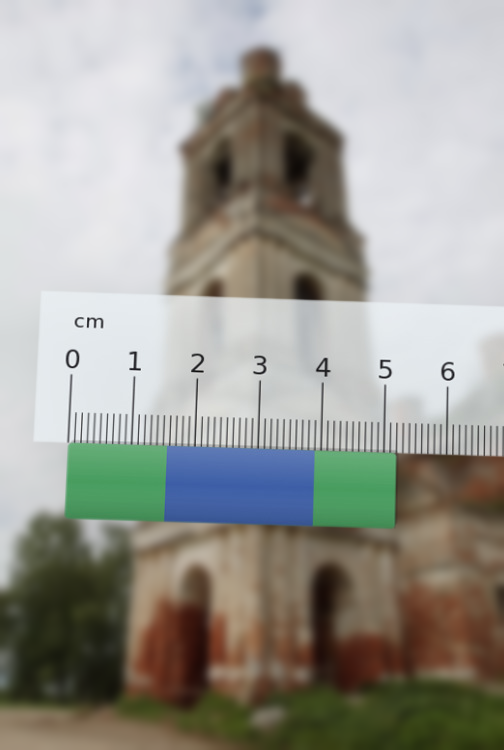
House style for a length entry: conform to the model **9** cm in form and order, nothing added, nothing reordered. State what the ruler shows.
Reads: **5.2** cm
